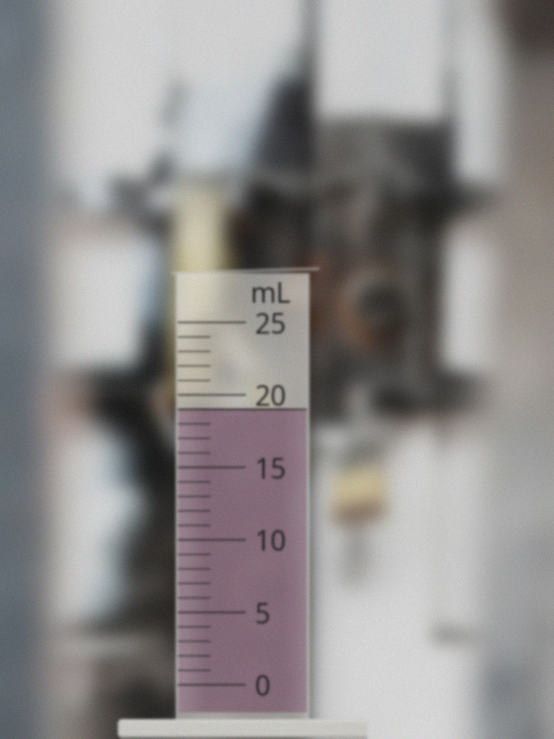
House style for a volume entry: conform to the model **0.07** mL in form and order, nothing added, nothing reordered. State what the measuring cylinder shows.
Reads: **19** mL
